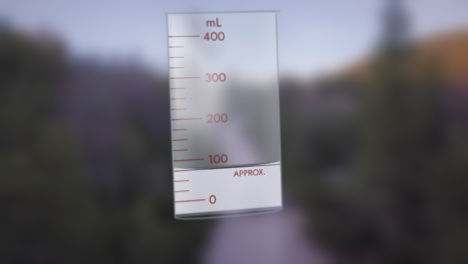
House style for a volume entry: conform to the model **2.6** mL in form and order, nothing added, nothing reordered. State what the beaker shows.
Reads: **75** mL
